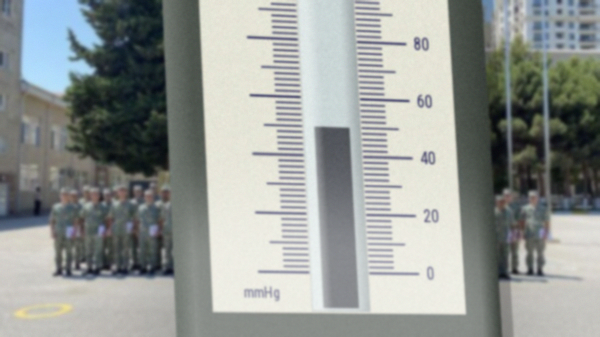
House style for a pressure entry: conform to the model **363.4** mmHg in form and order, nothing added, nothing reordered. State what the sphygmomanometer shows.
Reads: **50** mmHg
